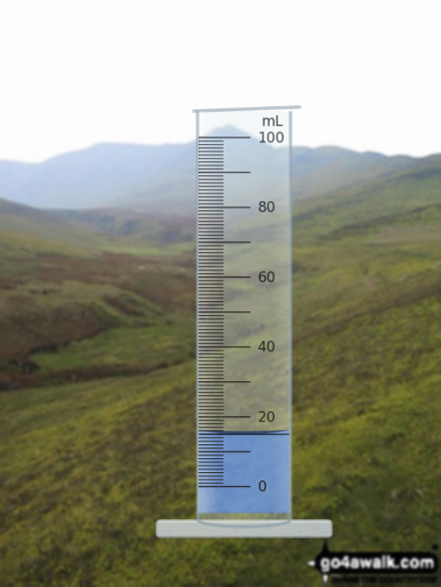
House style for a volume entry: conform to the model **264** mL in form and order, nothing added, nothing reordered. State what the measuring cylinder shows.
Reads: **15** mL
